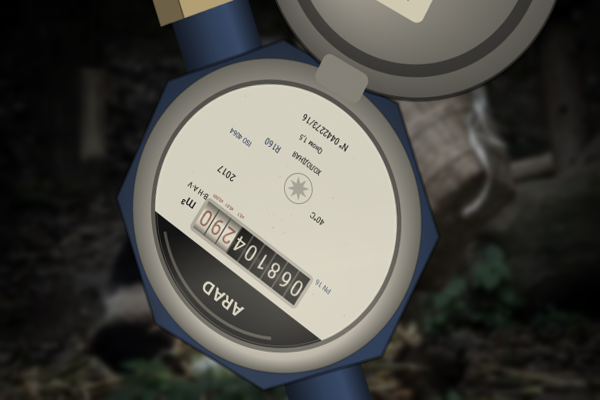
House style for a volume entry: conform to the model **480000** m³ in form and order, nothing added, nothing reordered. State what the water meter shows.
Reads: **68104.290** m³
